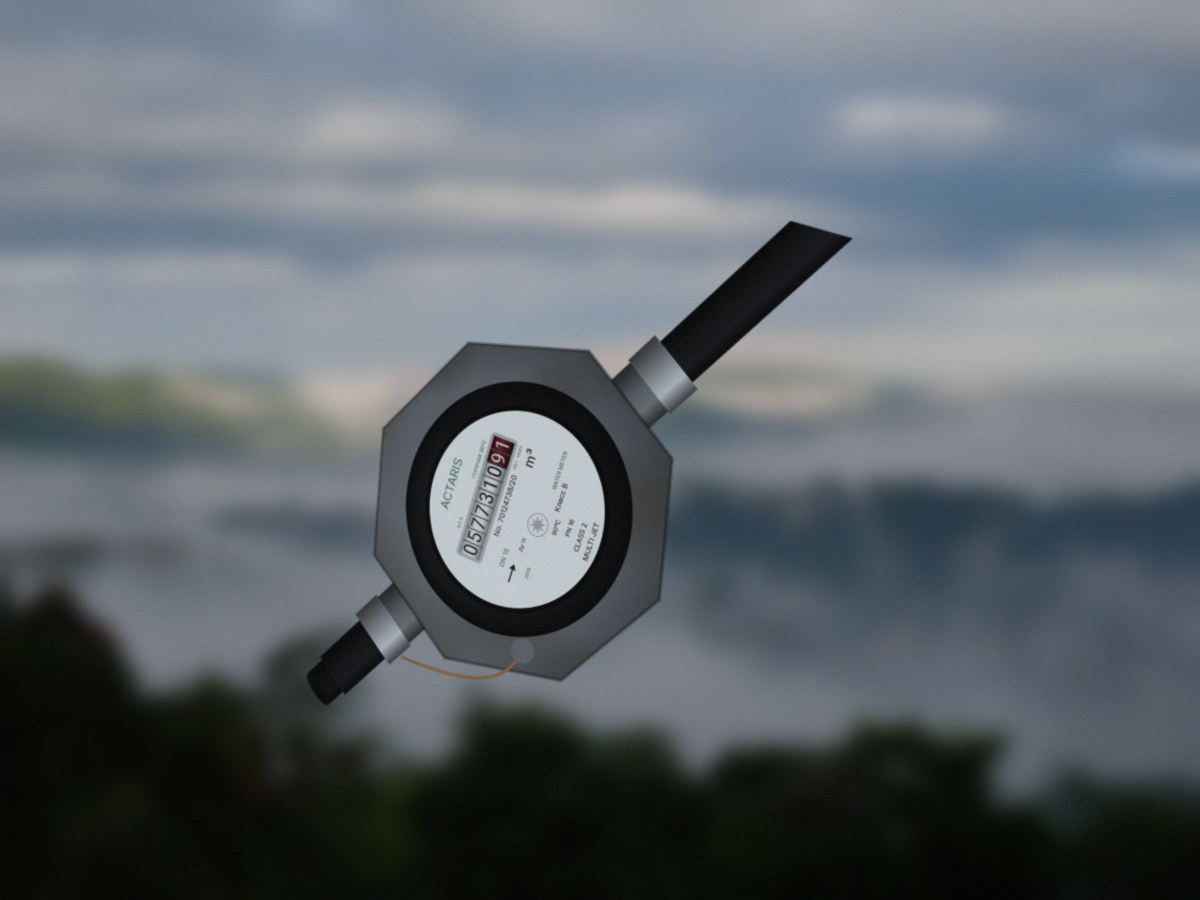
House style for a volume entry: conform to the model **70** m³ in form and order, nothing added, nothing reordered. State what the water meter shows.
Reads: **577310.91** m³
